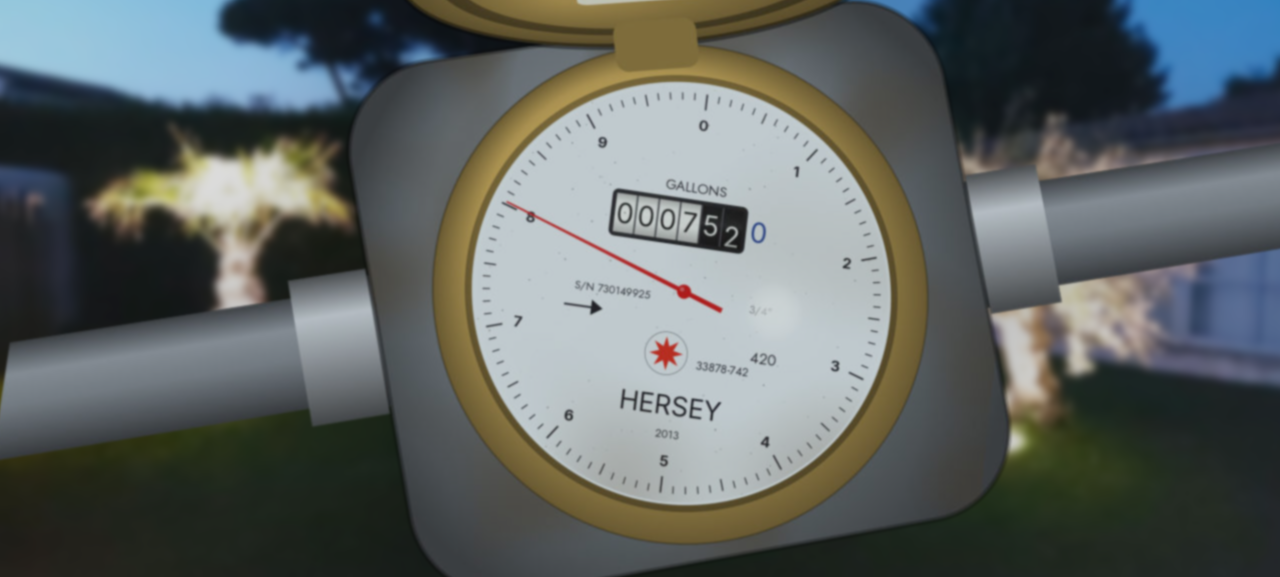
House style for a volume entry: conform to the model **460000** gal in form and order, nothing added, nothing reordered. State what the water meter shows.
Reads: **7518.0** gal
